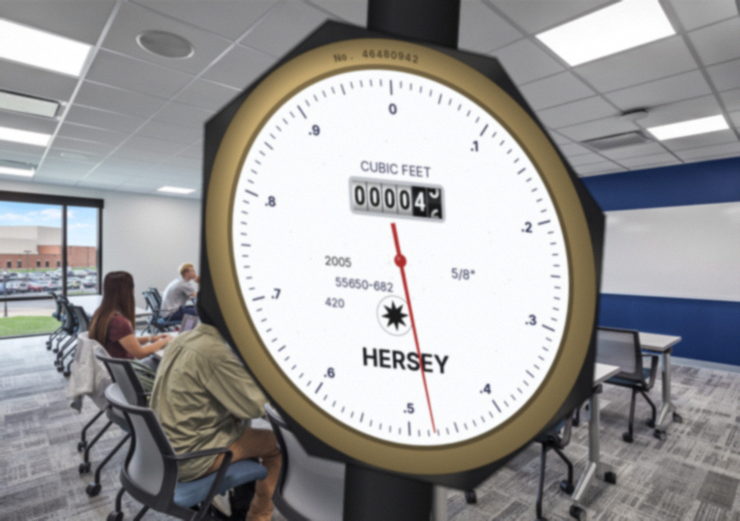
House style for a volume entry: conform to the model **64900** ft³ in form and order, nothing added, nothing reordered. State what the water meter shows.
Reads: **45.47** ft³
